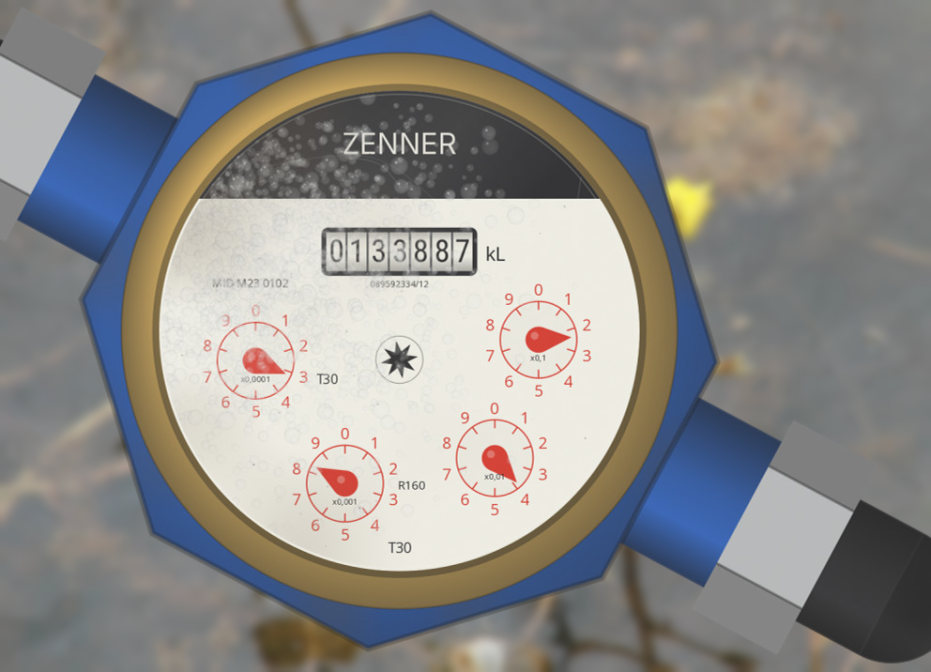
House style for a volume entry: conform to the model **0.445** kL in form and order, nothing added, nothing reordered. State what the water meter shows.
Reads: **133887.2383** kL
